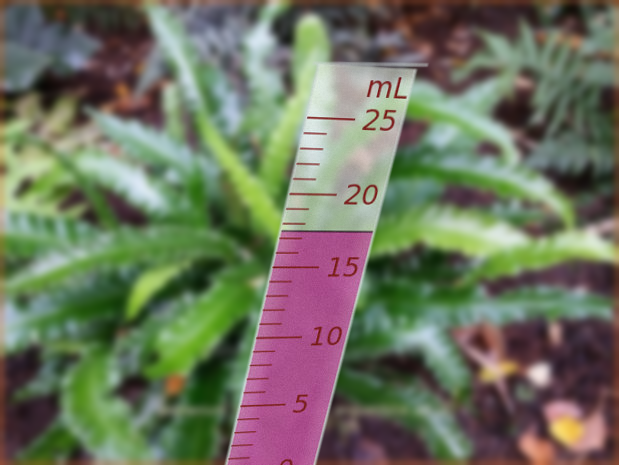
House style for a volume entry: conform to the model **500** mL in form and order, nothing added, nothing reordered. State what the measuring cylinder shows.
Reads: **17.5** mL
